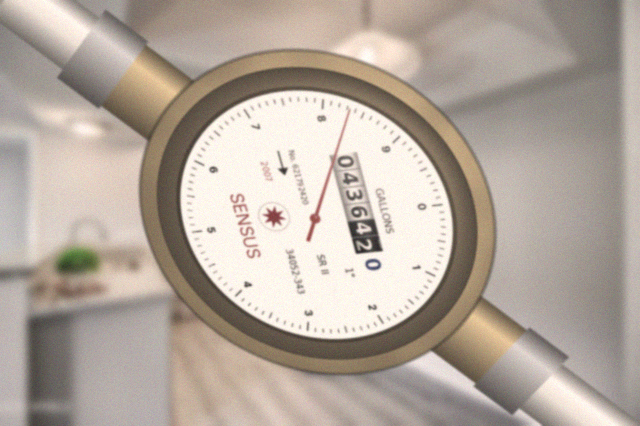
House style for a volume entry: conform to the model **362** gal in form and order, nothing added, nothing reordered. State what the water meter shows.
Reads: **436418.3** gal
